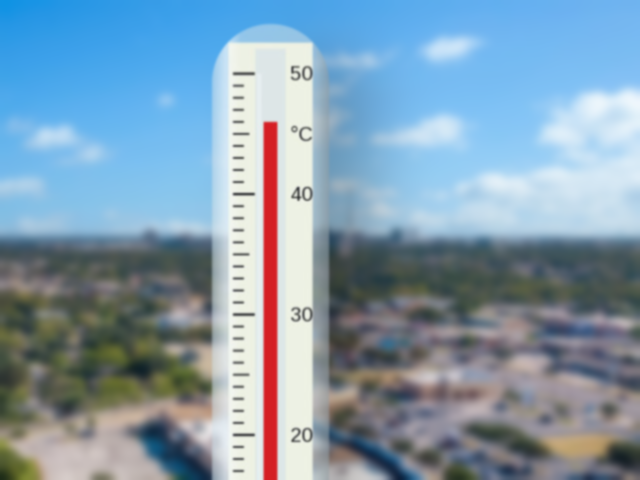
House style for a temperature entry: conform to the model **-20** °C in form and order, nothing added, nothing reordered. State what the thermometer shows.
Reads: **46** °C
